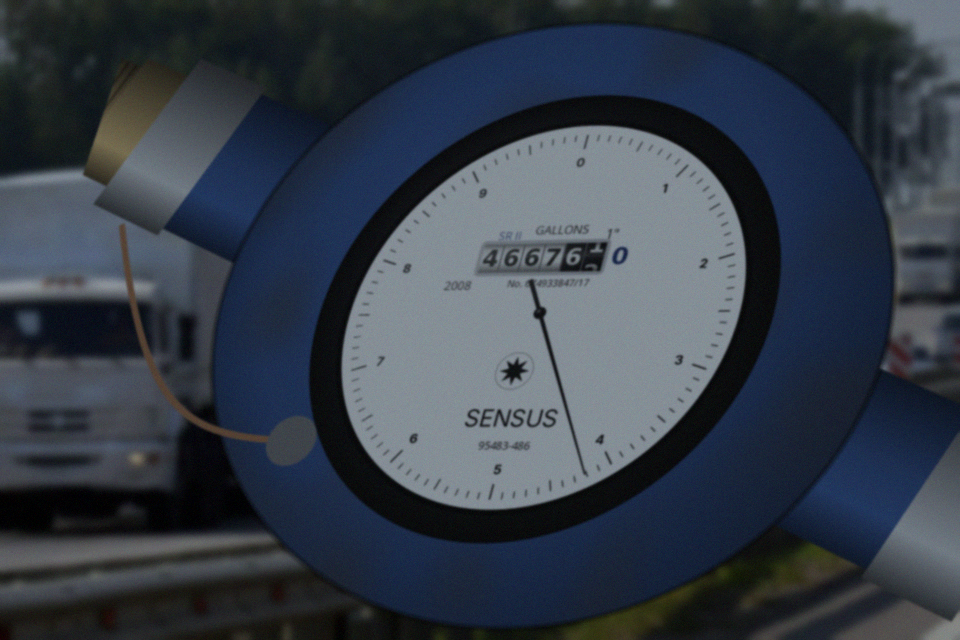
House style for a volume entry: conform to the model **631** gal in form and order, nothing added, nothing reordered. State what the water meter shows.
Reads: **4667614.2** gal
